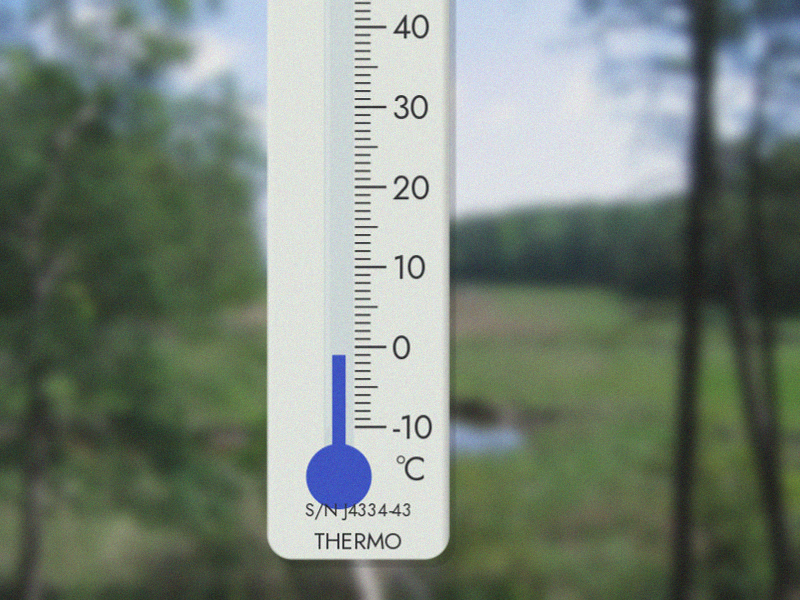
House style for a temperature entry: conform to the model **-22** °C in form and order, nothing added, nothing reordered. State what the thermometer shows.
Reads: **-1** °C
